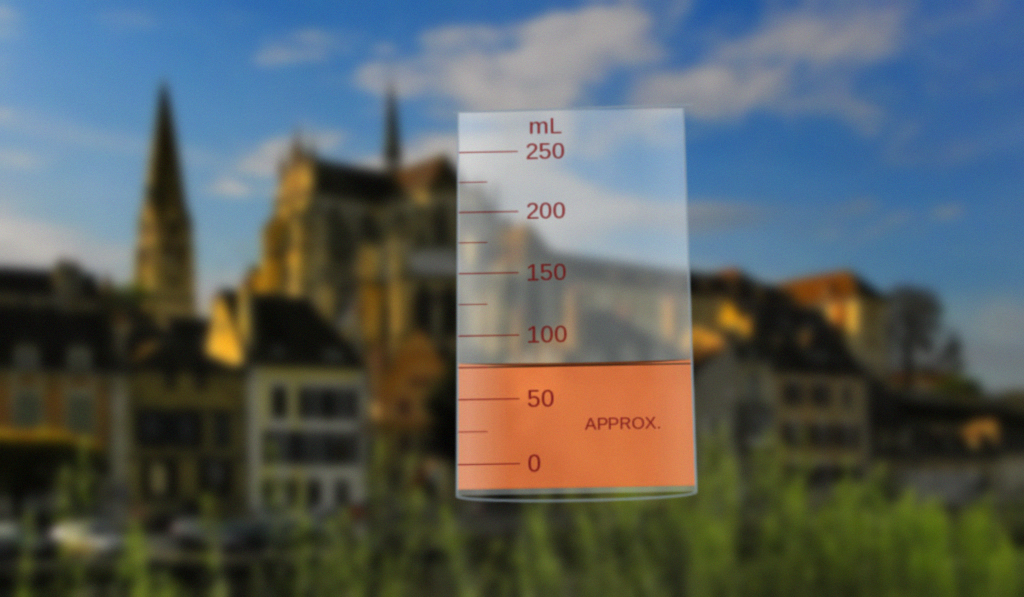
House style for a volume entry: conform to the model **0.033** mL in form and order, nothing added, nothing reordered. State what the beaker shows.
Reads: **75** mL
